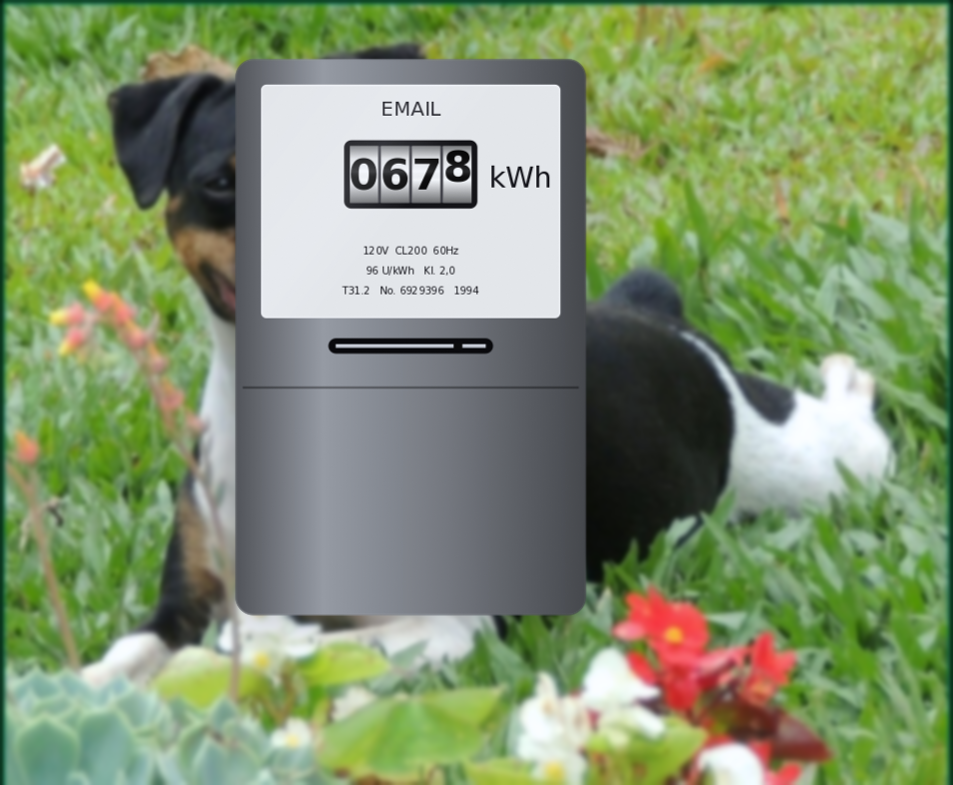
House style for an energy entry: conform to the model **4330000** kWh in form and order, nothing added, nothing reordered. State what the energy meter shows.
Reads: **678** kWh
